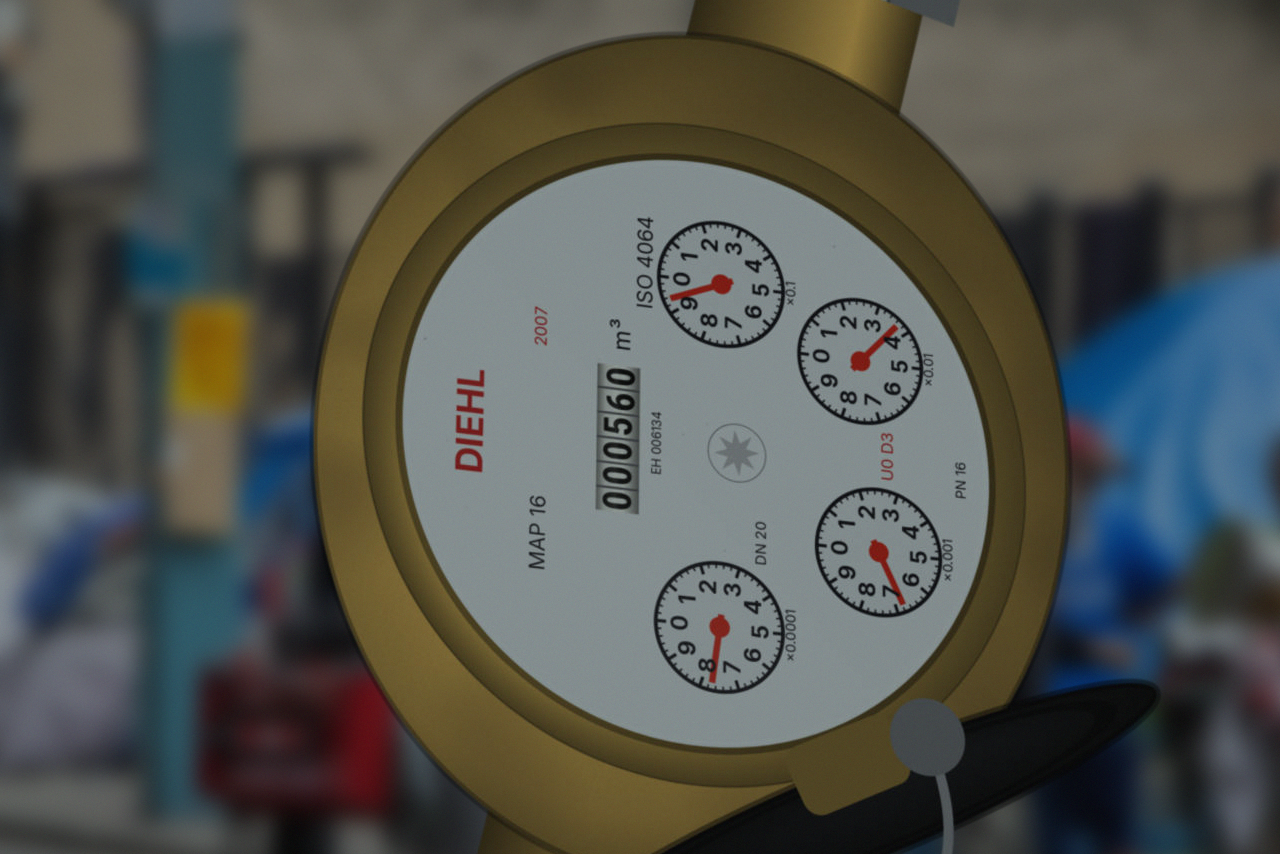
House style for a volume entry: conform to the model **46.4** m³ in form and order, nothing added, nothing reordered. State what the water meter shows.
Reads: **559.9367** m³
